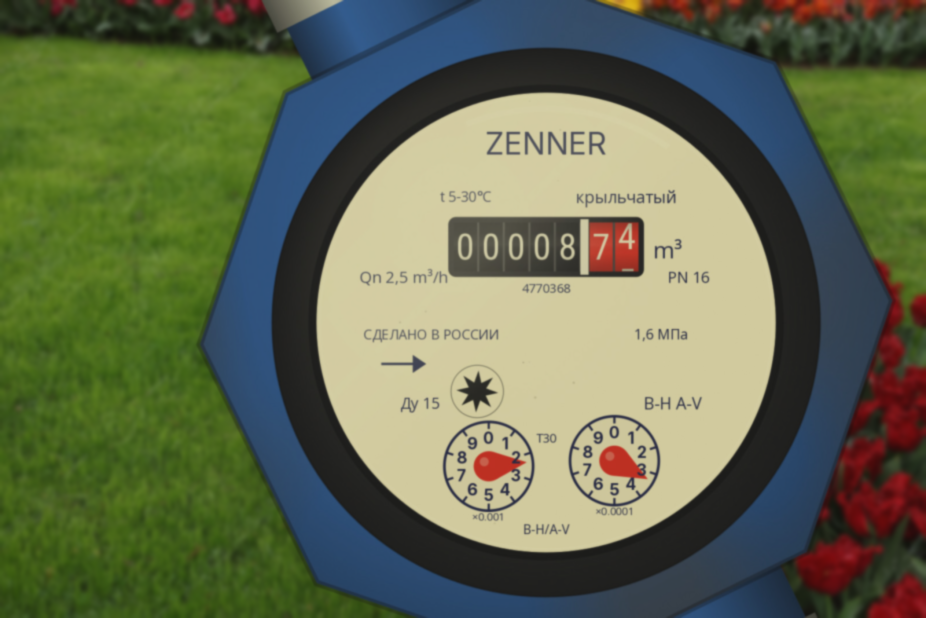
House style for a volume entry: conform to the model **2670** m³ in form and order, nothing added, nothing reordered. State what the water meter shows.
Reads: **8.7423** m³
